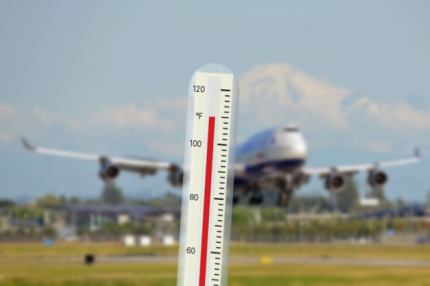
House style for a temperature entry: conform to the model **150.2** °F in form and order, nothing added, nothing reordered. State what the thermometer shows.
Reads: **110** °F
